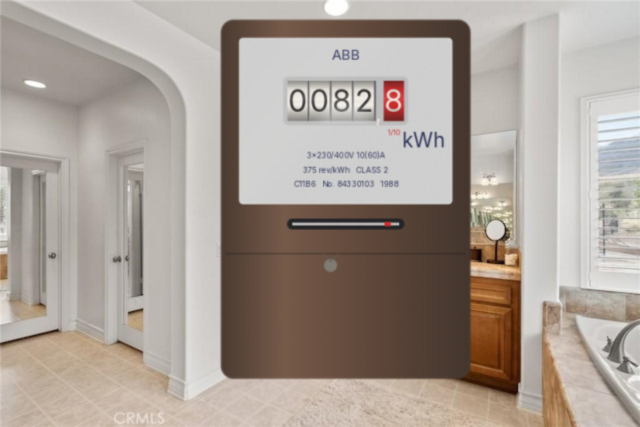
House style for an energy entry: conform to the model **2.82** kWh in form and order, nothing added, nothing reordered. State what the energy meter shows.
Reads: **82.8** kWh
